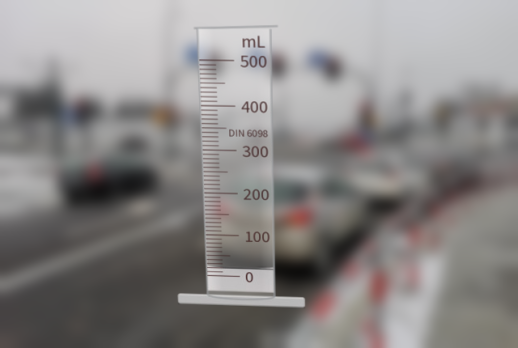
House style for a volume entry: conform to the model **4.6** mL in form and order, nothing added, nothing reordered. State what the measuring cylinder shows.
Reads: **20** mL
